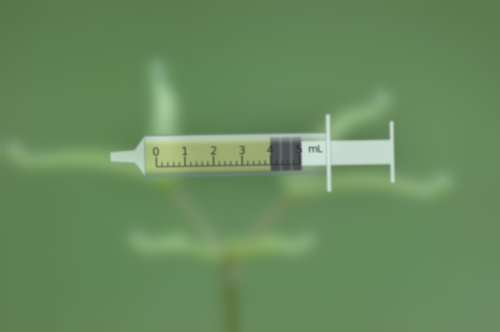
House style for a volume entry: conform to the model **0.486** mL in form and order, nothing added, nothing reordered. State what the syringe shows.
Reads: **4** mL
